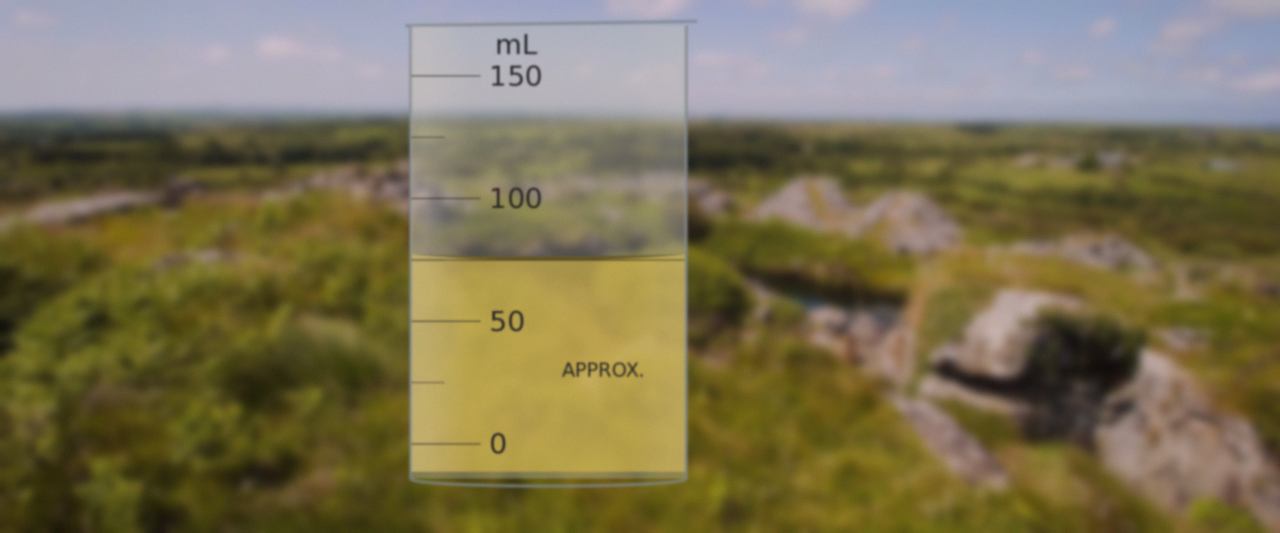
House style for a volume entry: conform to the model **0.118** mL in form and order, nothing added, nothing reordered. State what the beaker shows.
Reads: **75** mL
